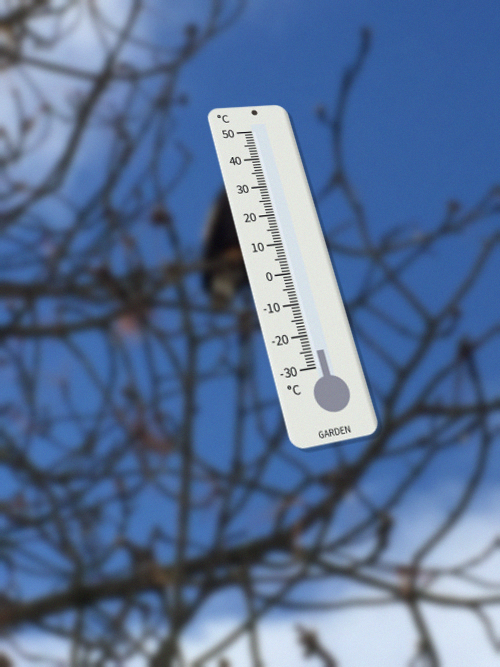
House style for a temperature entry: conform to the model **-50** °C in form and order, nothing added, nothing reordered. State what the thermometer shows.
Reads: **-25** °C
